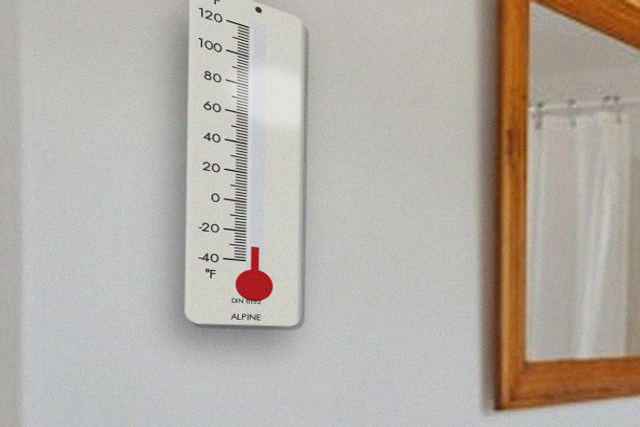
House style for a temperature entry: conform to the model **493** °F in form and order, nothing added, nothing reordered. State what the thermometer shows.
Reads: **-30** °F
